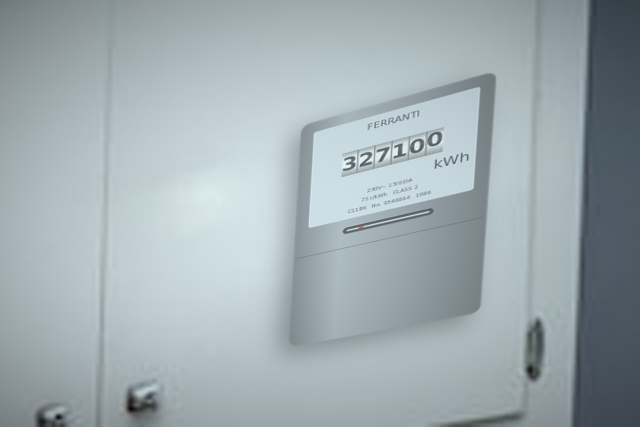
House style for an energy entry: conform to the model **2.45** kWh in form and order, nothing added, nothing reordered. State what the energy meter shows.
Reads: **327100** kWh
